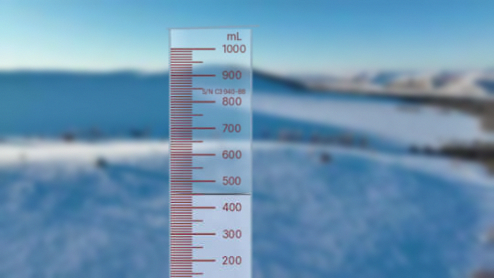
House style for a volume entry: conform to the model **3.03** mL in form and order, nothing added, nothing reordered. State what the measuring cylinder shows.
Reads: **450** mL
